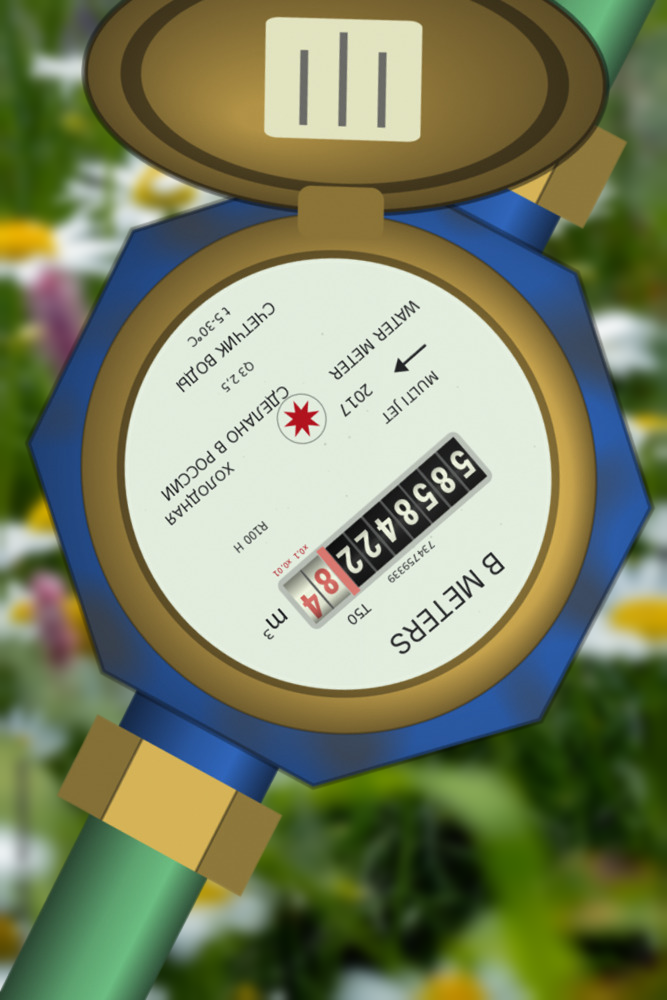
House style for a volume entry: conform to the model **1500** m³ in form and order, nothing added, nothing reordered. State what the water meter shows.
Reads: **5858422.84** m³
